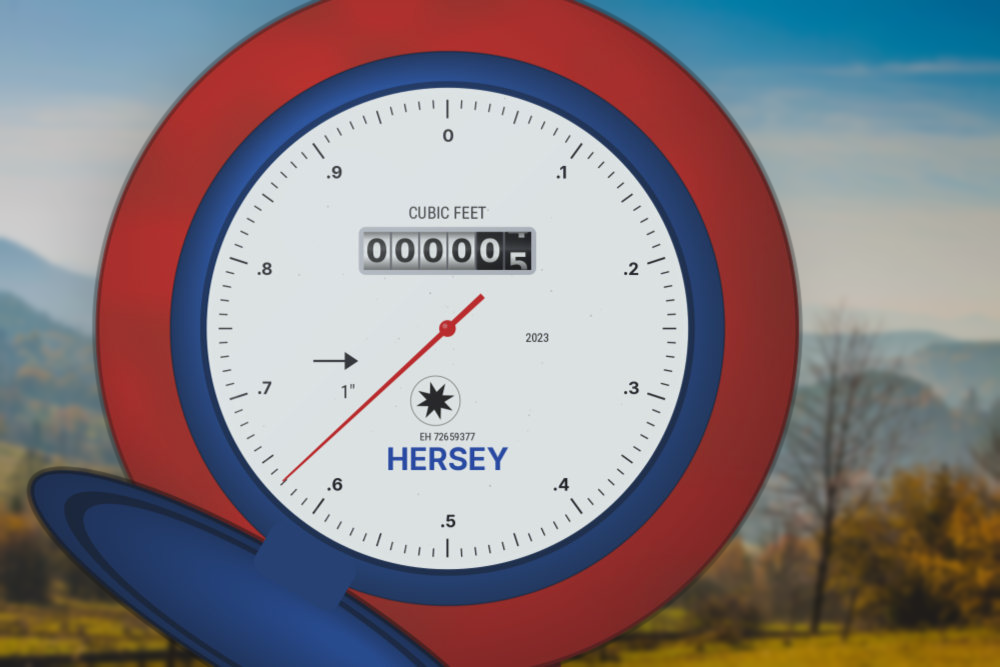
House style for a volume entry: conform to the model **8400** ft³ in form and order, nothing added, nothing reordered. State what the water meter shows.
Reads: **4.63** ft³
